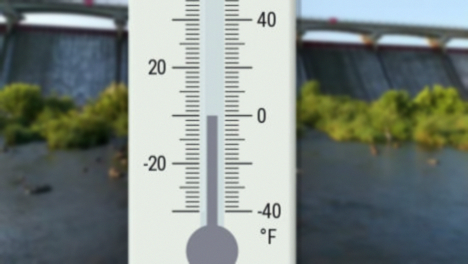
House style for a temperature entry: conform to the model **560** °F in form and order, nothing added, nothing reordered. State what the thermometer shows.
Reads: **0** °F
